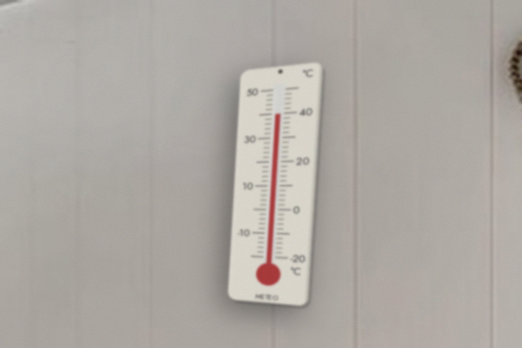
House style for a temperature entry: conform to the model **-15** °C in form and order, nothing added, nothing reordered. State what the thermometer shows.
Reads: **40** °C
